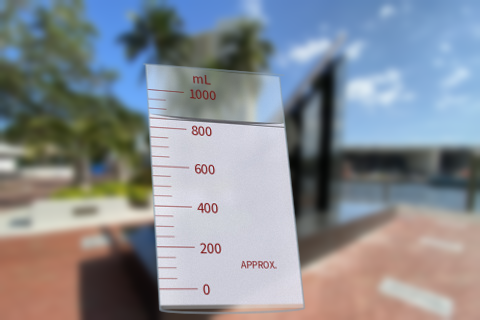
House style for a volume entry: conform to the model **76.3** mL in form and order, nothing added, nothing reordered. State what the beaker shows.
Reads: **850** mL
